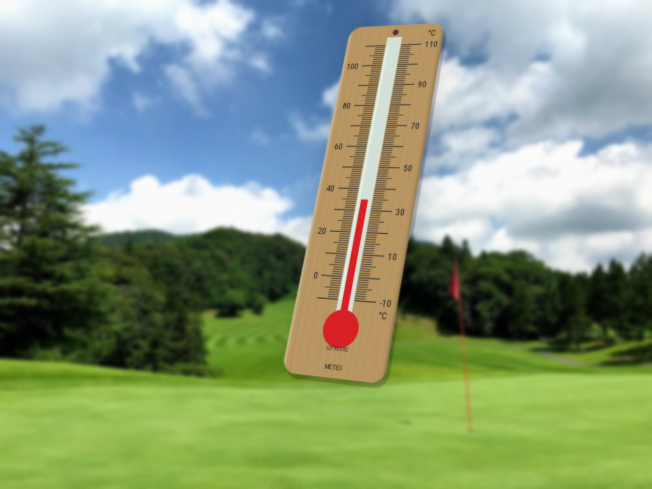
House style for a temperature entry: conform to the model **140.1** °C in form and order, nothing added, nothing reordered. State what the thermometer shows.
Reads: **35** °C
